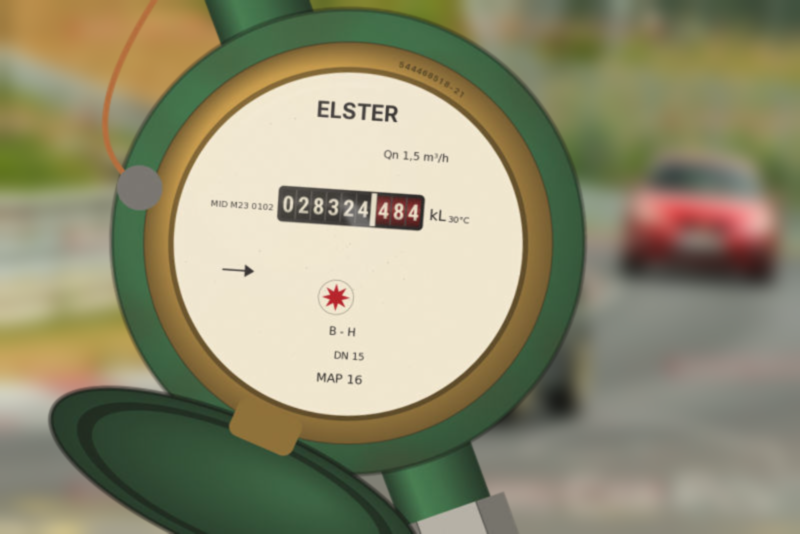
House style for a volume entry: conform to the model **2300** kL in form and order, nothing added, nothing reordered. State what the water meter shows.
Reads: **28324.484** kL
